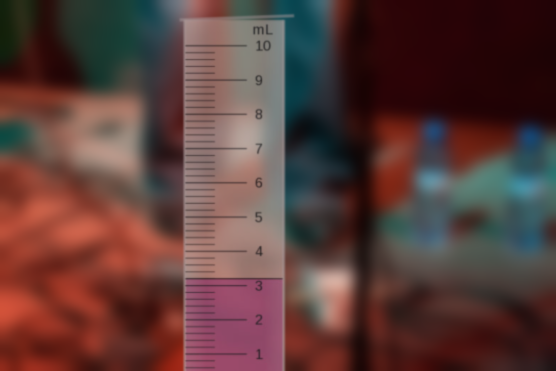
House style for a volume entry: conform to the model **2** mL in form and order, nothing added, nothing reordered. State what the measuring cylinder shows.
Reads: **3.2** mL
